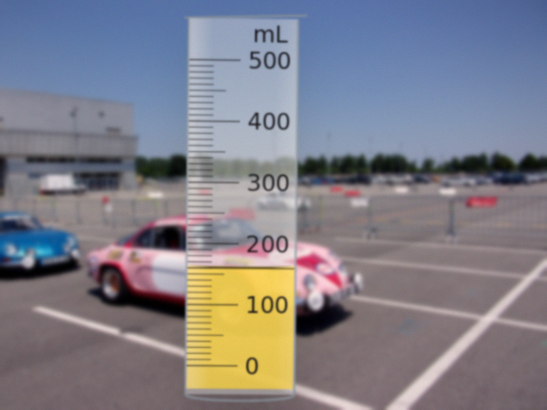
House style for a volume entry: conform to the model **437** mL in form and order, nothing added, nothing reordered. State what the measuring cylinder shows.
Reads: **160** mL
